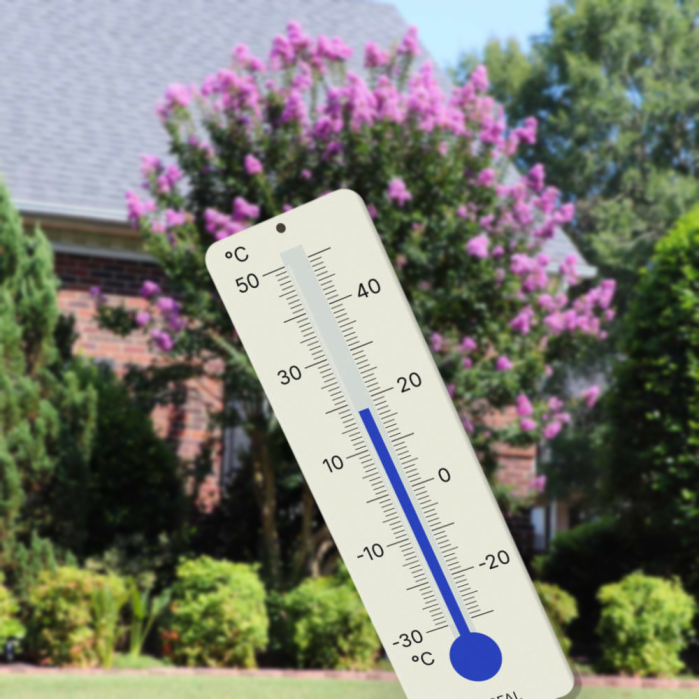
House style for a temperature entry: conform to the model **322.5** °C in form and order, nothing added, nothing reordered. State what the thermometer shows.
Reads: **18** °C
